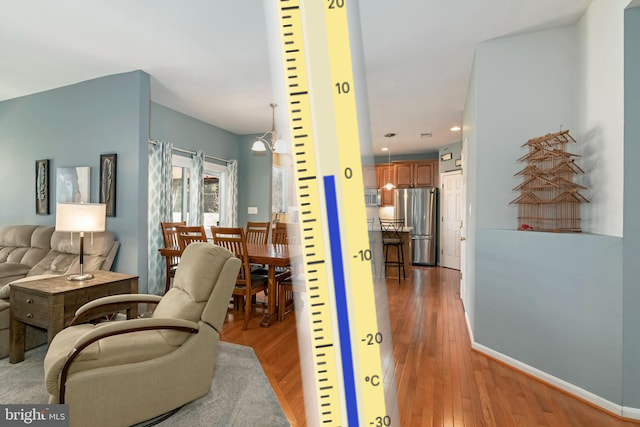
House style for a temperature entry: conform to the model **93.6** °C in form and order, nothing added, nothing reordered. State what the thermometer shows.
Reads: **0** °C
